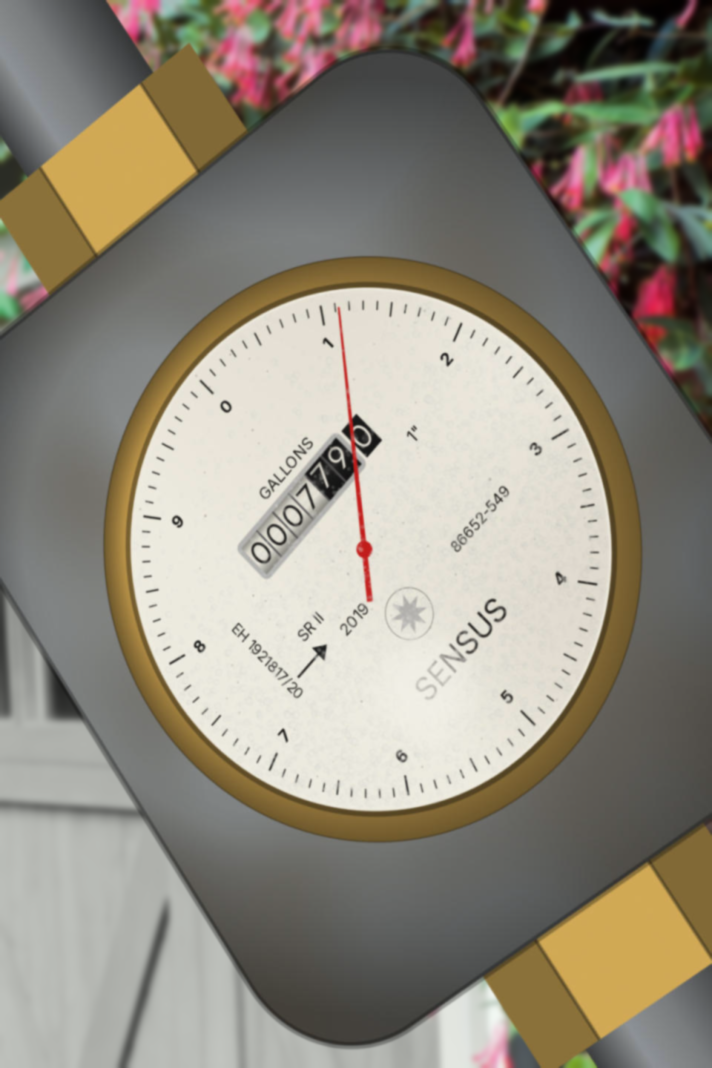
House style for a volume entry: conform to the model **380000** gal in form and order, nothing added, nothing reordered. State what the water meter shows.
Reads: **7791.1** gal
